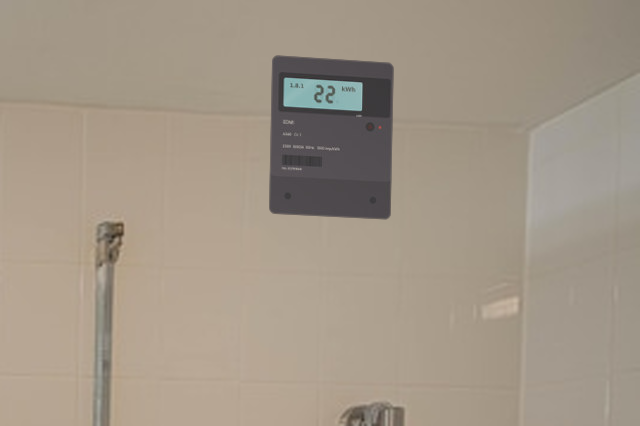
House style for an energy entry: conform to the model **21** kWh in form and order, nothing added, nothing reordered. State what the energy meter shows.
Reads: **22** kWh
